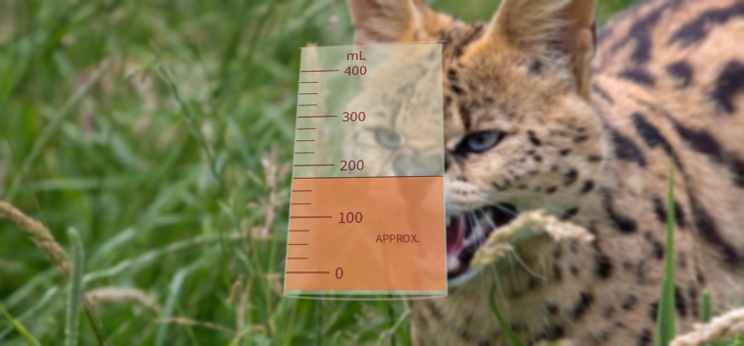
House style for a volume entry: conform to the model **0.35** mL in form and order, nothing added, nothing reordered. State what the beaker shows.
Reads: **175** mL
